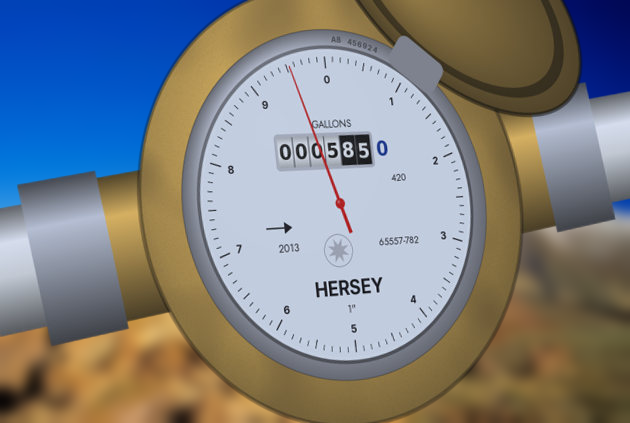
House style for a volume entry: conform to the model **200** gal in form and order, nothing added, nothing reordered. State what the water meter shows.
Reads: **5849.5** gal
